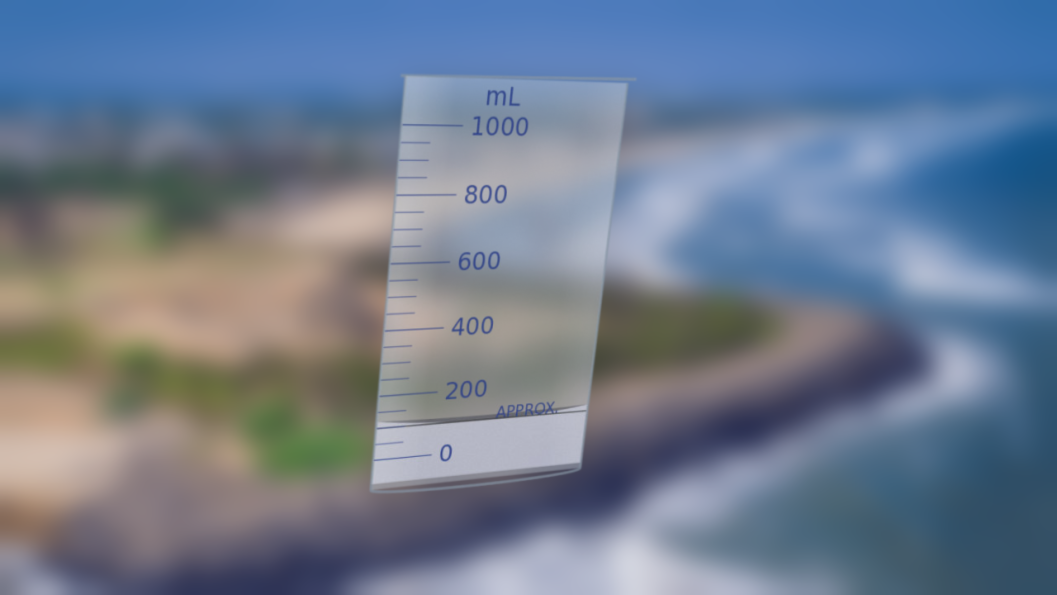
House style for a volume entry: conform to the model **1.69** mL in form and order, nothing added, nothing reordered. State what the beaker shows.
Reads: **100** mL
